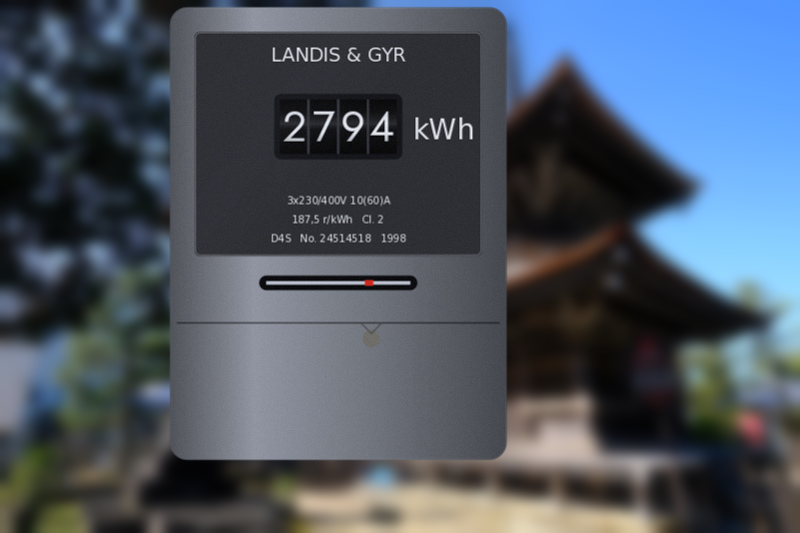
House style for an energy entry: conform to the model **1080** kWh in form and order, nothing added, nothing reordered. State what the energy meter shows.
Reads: **2794** kWh
